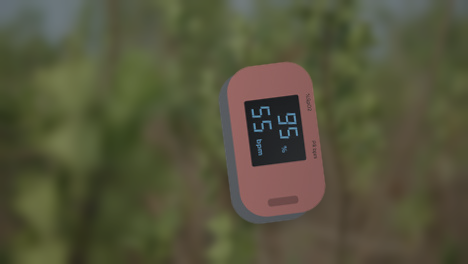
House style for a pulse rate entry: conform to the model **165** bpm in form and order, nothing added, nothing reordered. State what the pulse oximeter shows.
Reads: **55** bpm
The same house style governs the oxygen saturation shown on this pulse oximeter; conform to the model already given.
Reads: **95** %
